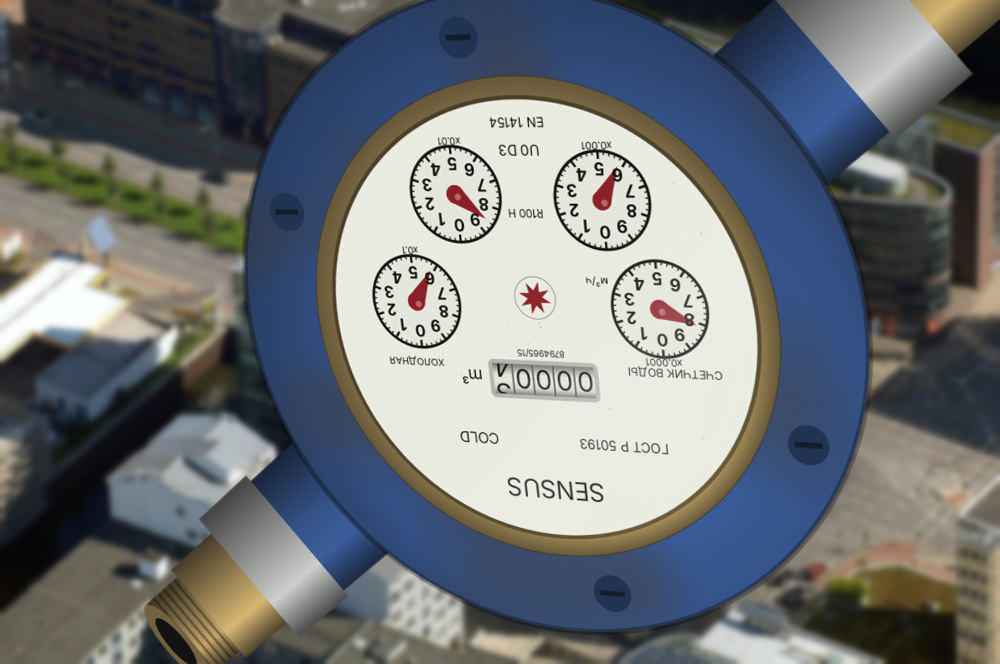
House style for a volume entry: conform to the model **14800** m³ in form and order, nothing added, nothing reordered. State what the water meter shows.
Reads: **3.5858** m³
